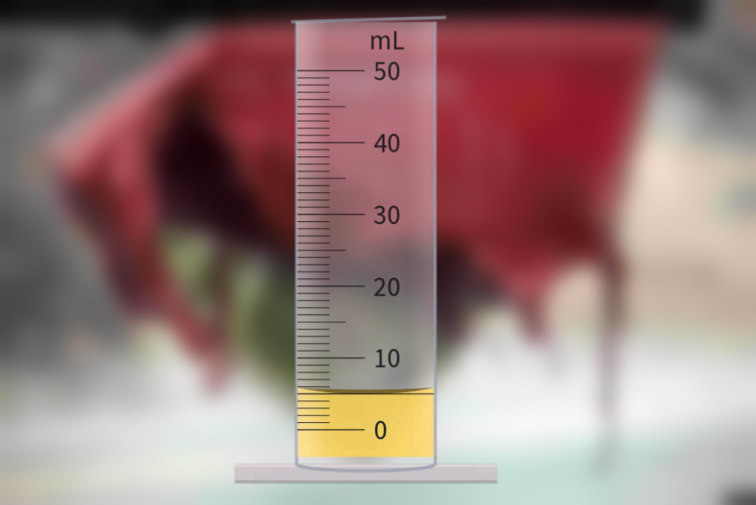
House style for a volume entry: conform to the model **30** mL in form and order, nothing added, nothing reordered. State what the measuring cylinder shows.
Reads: **5** mL
